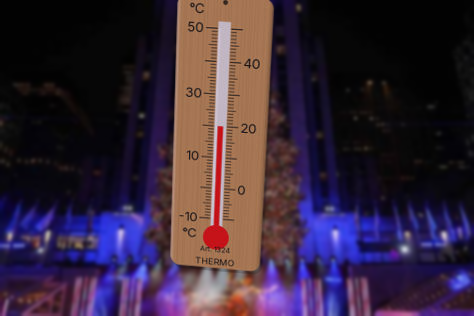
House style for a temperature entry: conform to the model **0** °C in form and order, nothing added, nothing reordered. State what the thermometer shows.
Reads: **20** °C
